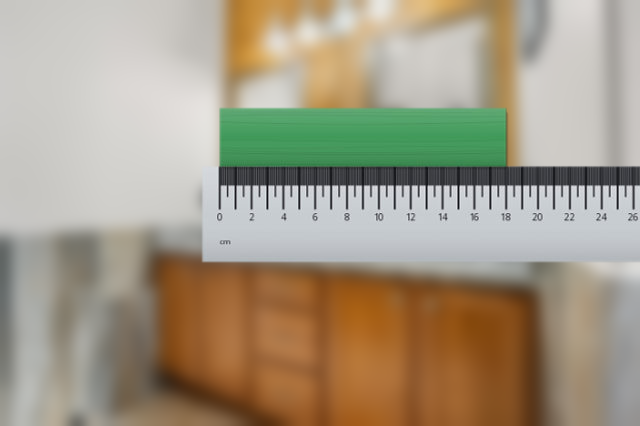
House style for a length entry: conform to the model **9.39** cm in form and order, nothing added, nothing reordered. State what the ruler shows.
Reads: **18** cm
